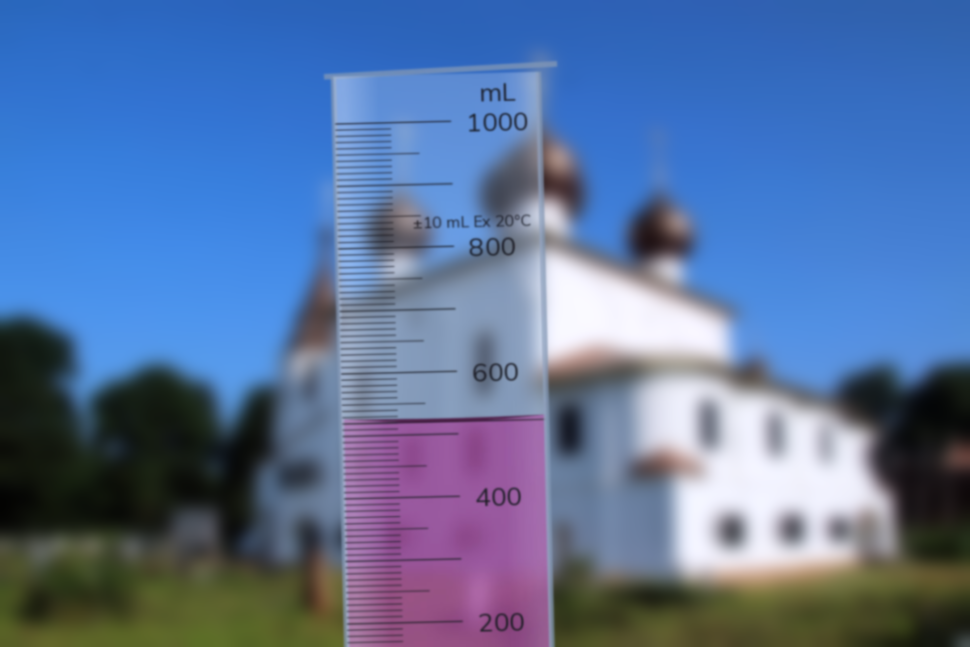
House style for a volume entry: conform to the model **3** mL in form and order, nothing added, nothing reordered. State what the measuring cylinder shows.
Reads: **520** mL
